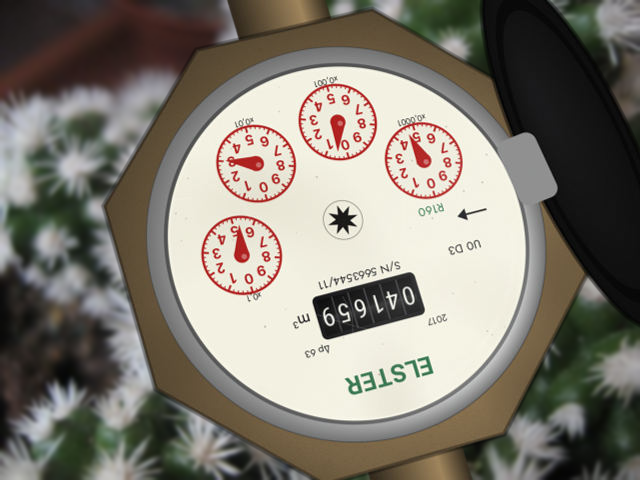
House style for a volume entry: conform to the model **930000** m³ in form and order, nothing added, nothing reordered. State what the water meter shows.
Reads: **41659.5304** m³
